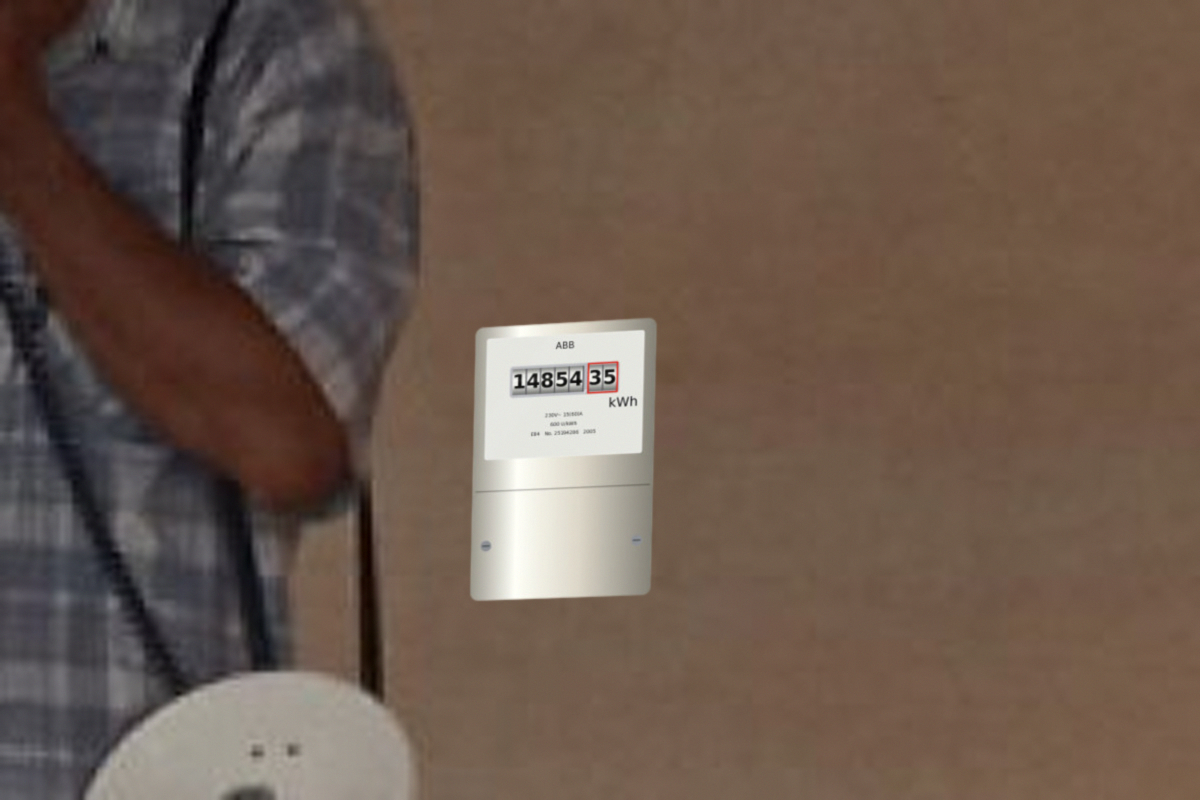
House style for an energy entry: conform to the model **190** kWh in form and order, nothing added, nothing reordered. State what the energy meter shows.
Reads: **14854.35** kWh
